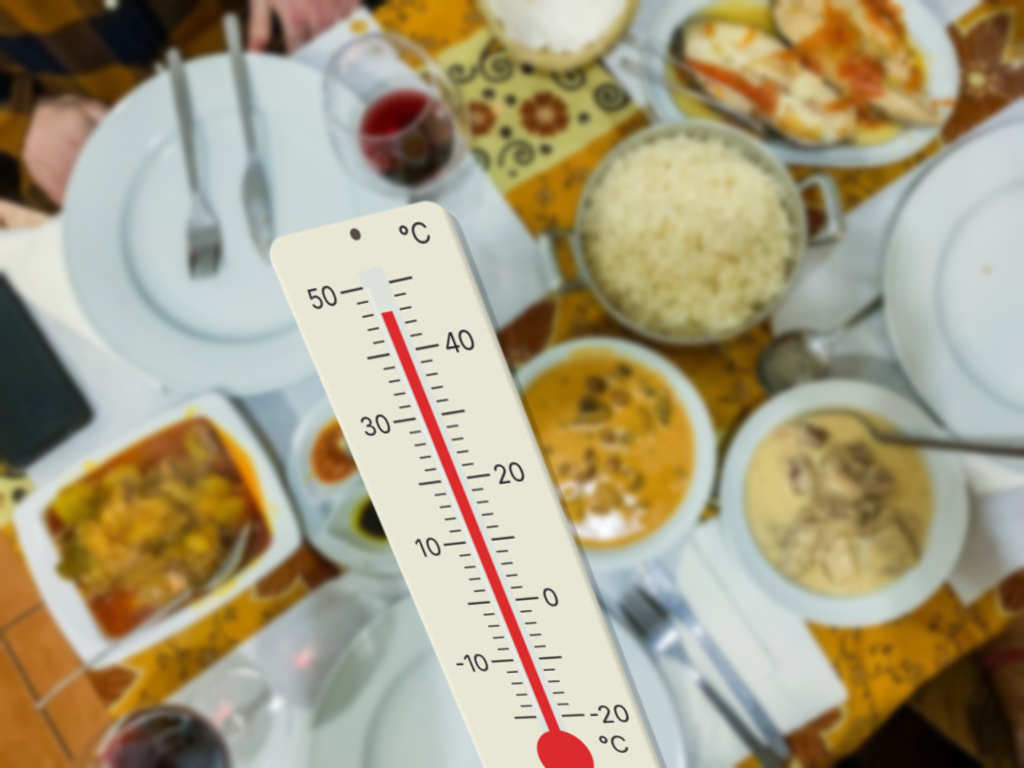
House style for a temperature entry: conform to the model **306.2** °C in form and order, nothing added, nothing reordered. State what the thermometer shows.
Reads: **46** °C
